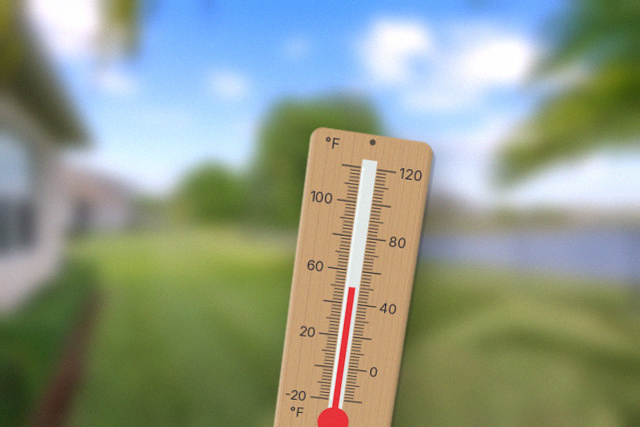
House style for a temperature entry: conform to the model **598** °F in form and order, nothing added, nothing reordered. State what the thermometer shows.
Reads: **50** °F
